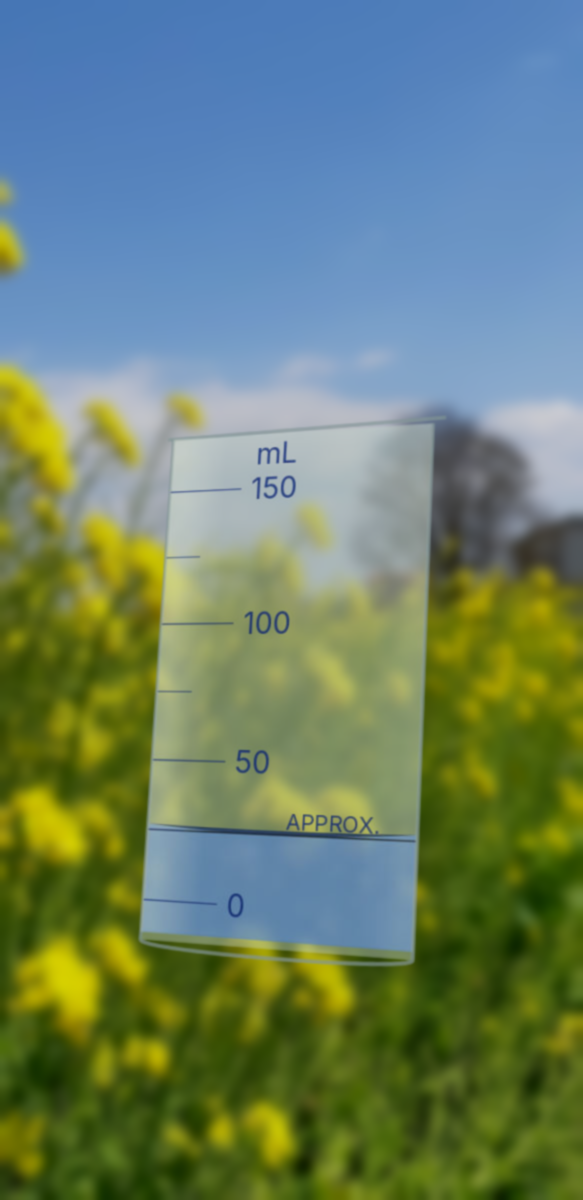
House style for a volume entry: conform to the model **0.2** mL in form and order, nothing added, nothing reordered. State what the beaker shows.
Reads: **25** mL
